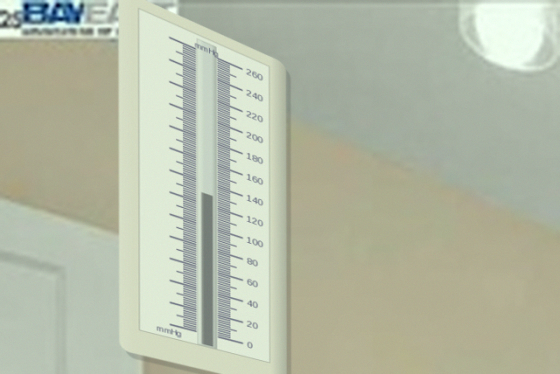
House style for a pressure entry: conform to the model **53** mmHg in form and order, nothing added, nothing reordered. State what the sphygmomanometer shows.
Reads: **130** mmHg
